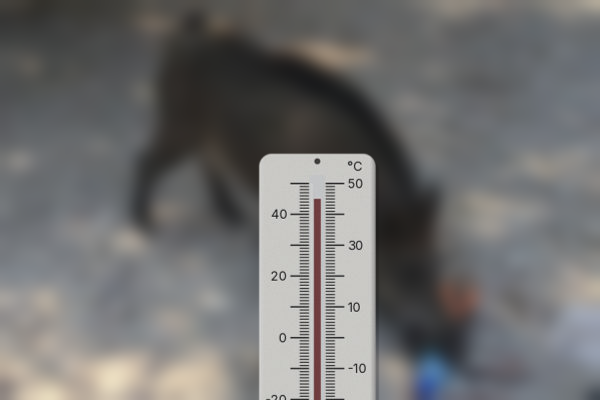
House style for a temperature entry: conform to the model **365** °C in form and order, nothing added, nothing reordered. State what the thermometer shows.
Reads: **45** °C
